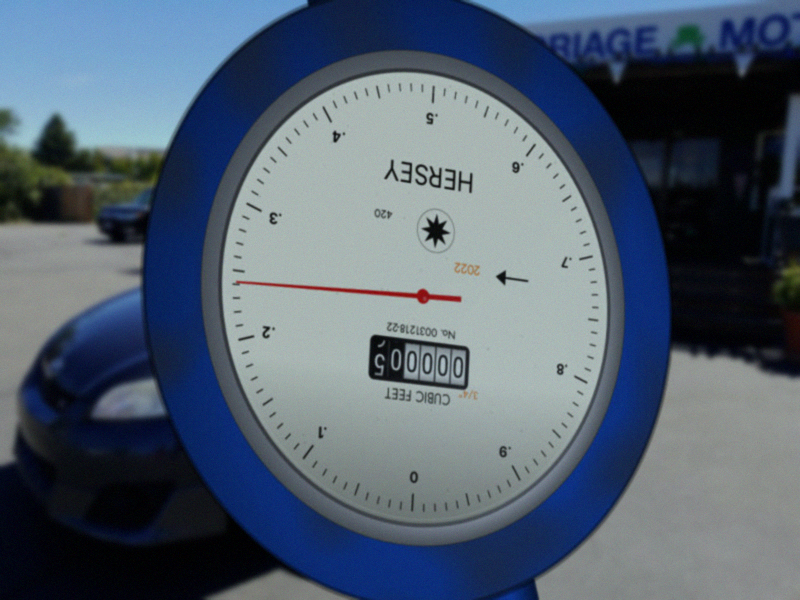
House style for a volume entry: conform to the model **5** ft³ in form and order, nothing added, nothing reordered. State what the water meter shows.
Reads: **5.24** ft³
